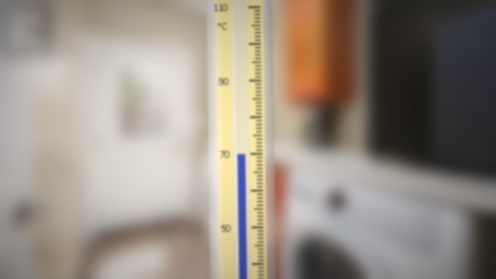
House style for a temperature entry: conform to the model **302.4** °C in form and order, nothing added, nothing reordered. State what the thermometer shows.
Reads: **70** °C
